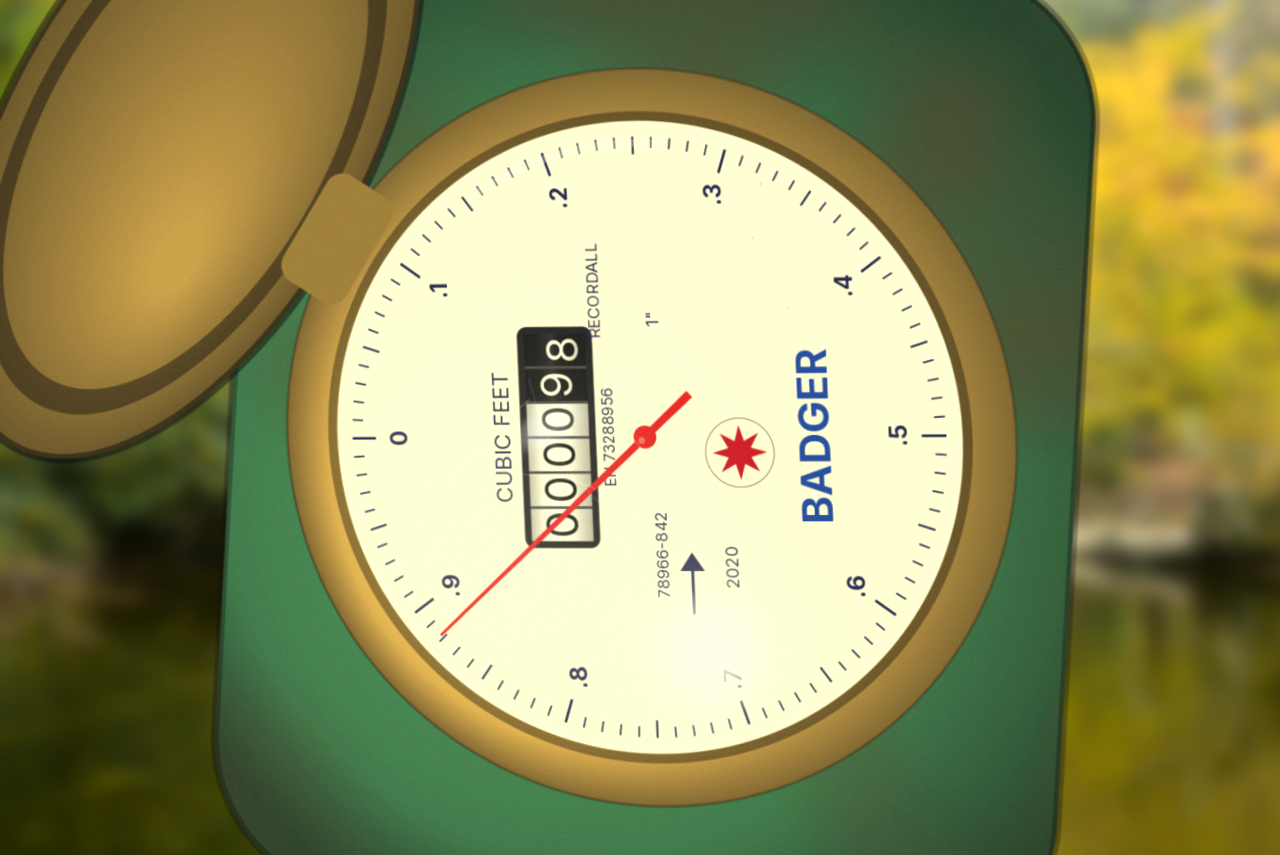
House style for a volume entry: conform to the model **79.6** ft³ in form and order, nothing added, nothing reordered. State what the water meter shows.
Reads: **97.88** ft³
